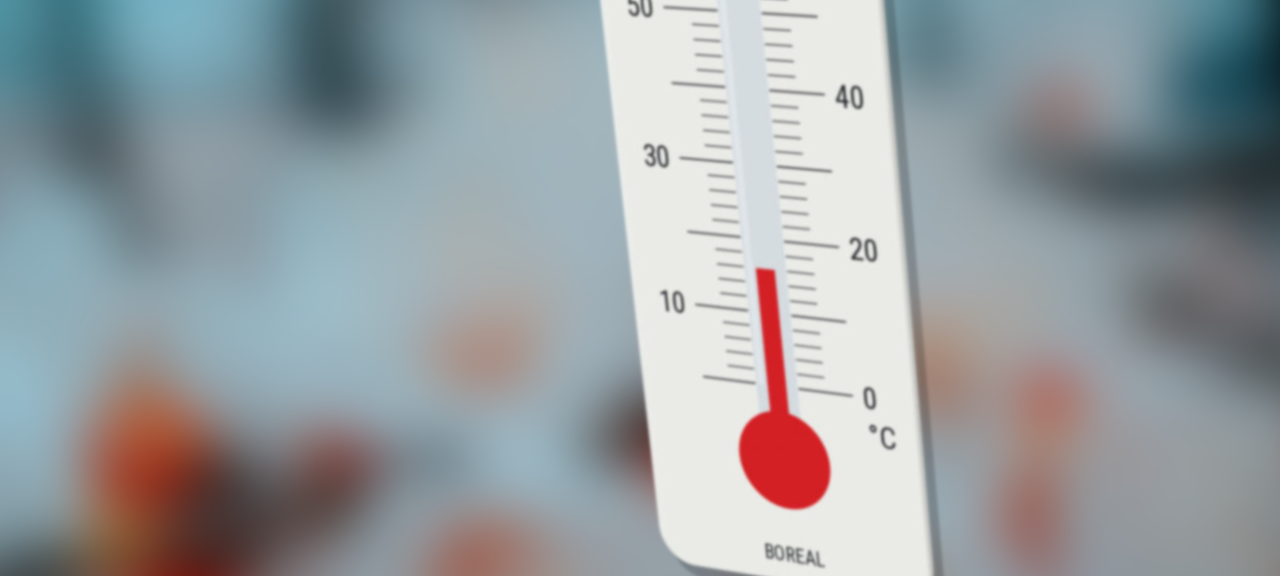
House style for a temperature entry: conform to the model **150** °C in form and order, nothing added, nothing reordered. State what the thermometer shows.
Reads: **16** °C
